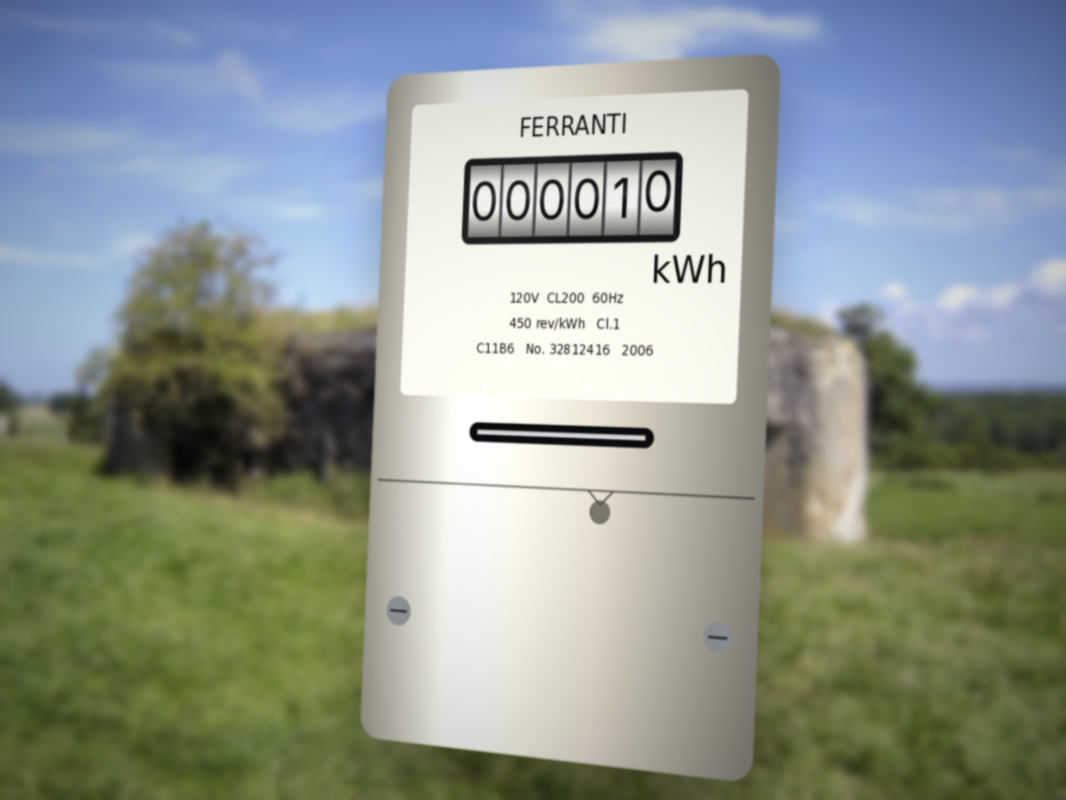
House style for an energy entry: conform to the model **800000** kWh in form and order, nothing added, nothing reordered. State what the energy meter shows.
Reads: **10** kWh
